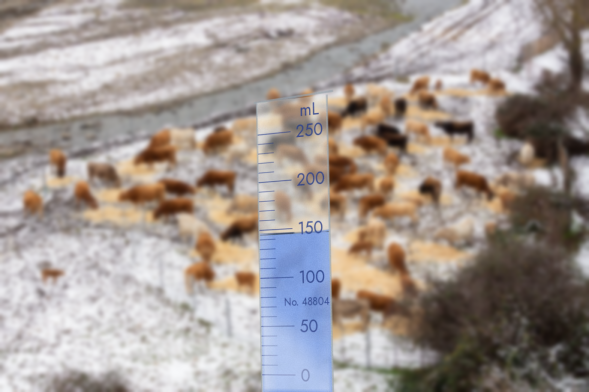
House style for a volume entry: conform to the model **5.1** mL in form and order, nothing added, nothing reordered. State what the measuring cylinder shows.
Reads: **145** mL
